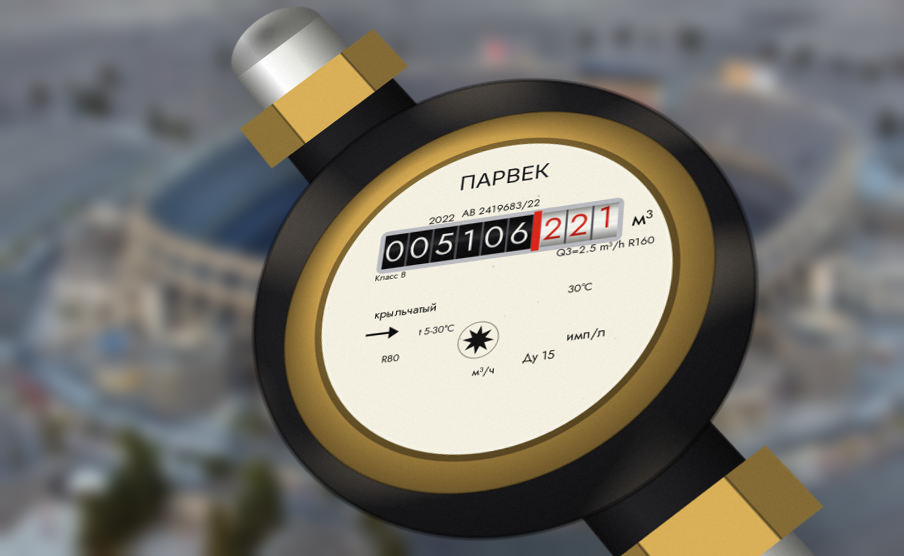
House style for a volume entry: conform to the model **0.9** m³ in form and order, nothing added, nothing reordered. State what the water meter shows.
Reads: **5106.221** m³
